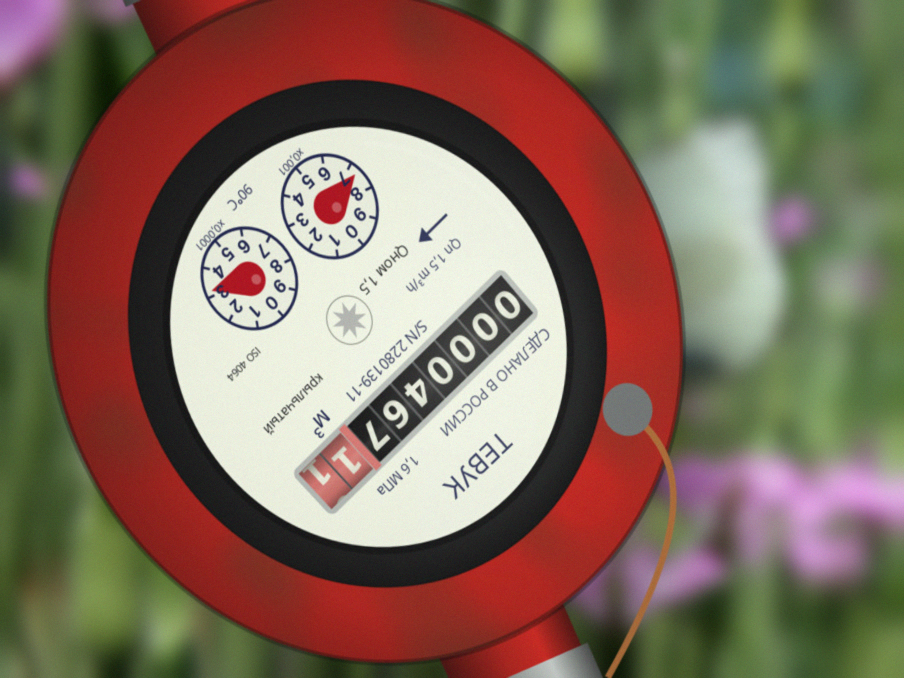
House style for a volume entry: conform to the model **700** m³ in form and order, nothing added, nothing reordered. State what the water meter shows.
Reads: **467.1073** m³
